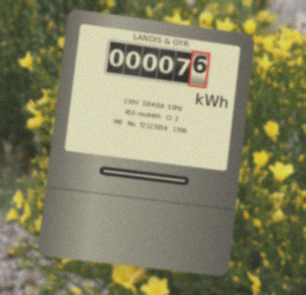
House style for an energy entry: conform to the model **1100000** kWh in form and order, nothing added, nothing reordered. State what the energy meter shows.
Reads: **7.6** kWh
